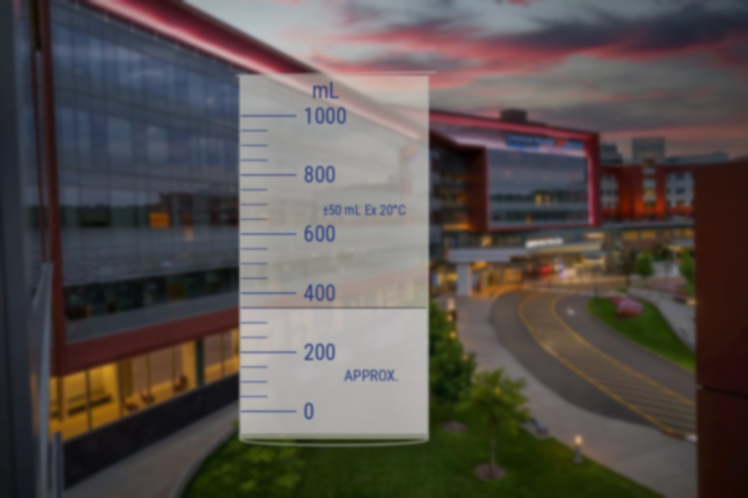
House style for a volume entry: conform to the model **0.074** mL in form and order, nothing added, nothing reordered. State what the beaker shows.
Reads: **350** mL
